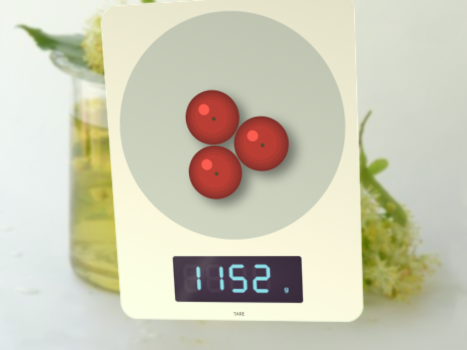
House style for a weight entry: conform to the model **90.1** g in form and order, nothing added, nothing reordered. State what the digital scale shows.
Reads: **1152** g
